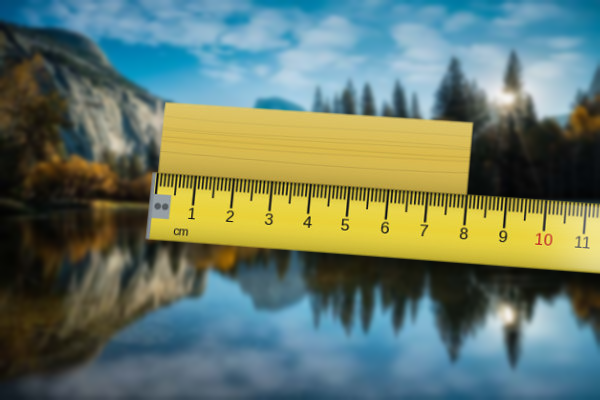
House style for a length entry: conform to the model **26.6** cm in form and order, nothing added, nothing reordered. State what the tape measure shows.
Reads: **8** cm
